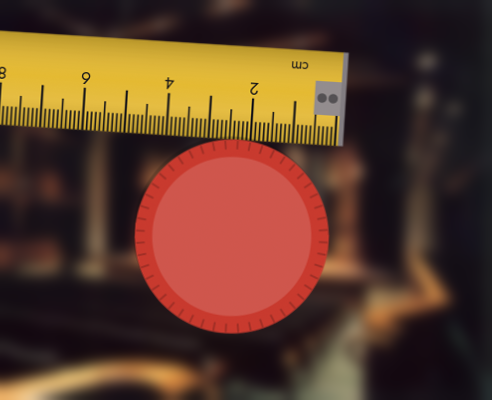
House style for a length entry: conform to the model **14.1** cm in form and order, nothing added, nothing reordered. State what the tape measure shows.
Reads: **4.6** cm
